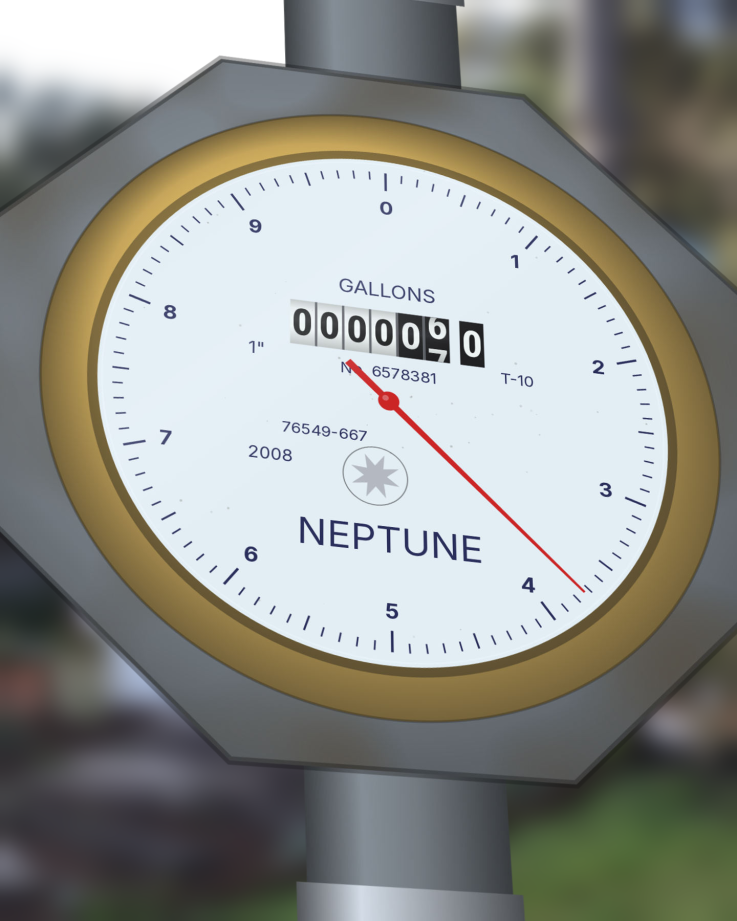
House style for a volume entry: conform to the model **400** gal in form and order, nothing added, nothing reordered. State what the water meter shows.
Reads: **63.7** gal
